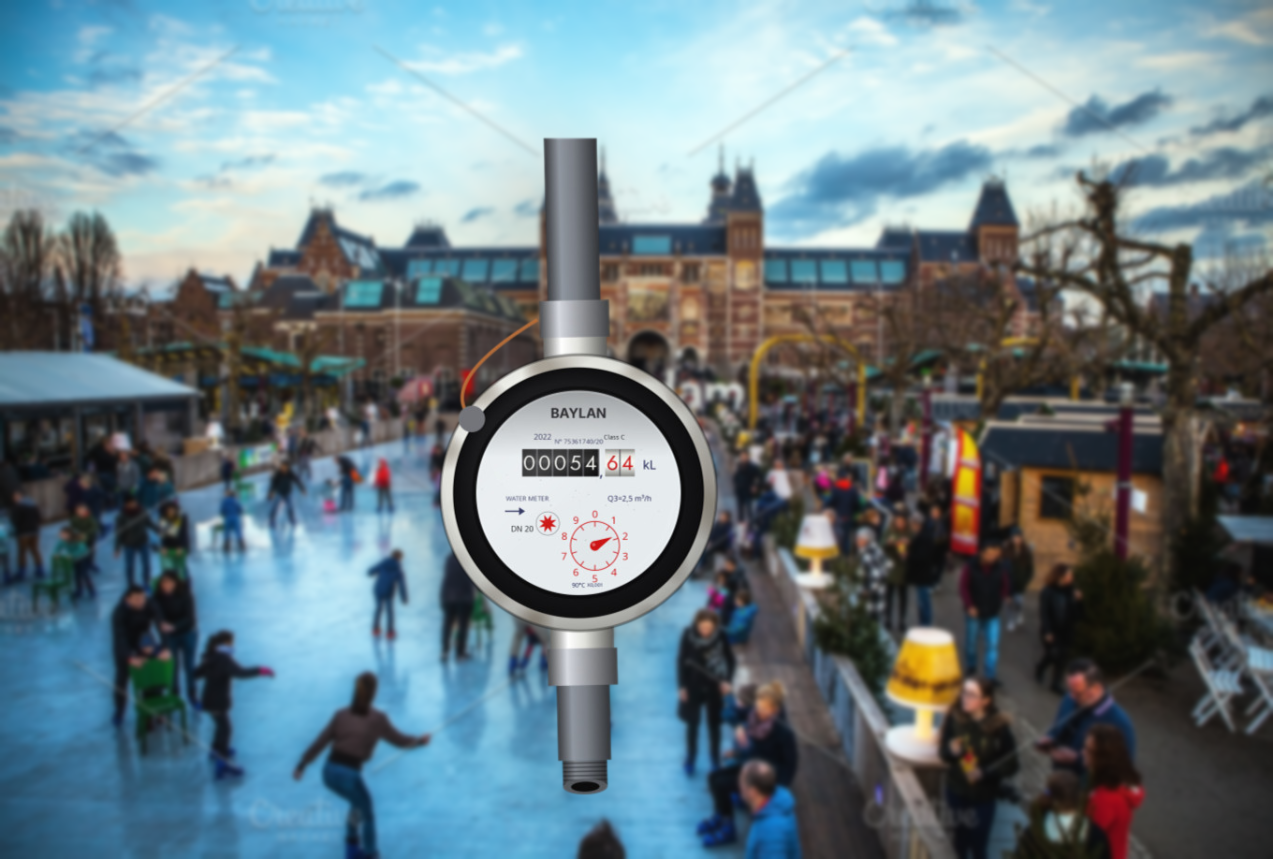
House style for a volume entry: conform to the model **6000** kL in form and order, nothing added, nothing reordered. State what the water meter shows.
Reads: **54.641** kL
